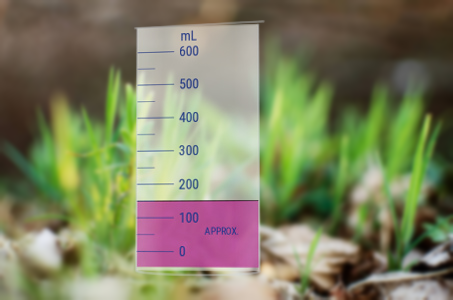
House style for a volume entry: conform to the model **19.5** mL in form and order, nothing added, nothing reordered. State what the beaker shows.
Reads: **150** mL
